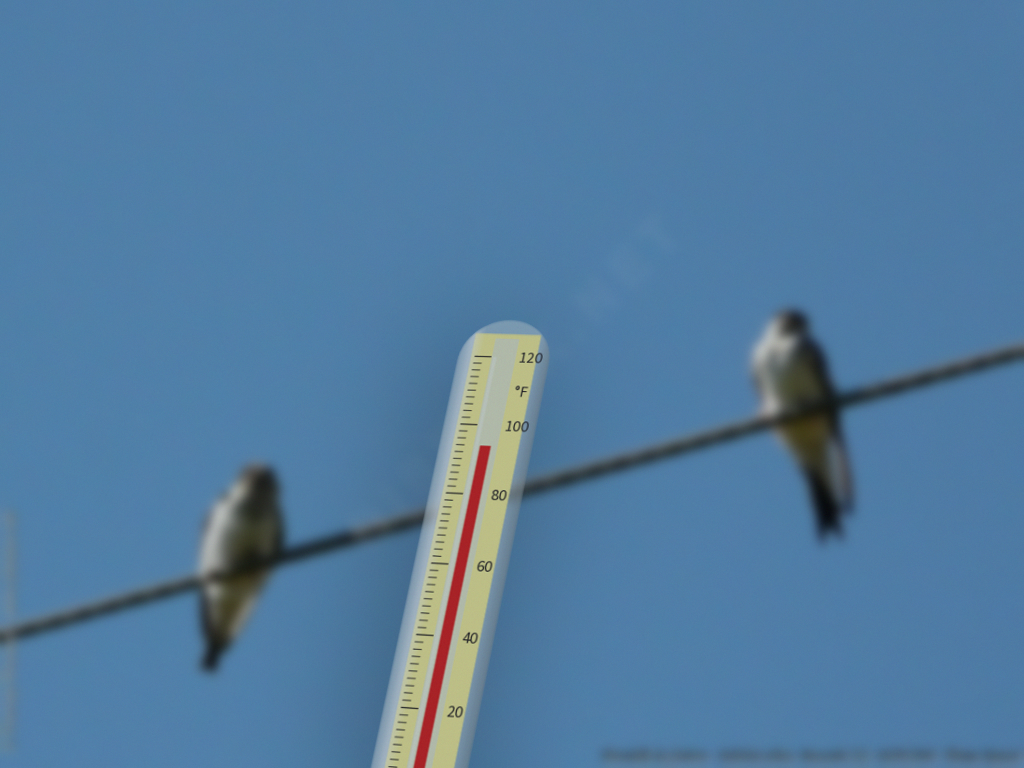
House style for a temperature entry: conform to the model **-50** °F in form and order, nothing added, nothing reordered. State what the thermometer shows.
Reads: **94** °F
